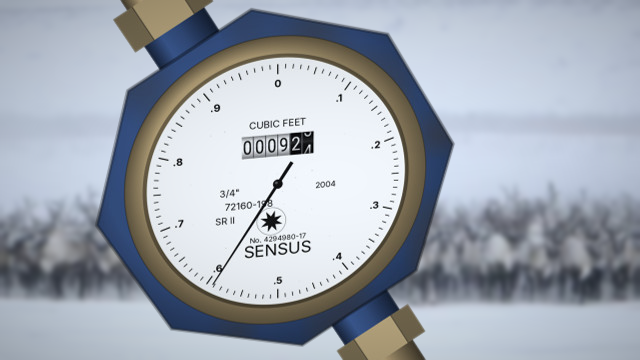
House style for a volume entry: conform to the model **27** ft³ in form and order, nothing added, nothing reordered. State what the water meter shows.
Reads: **923.59** ft³
